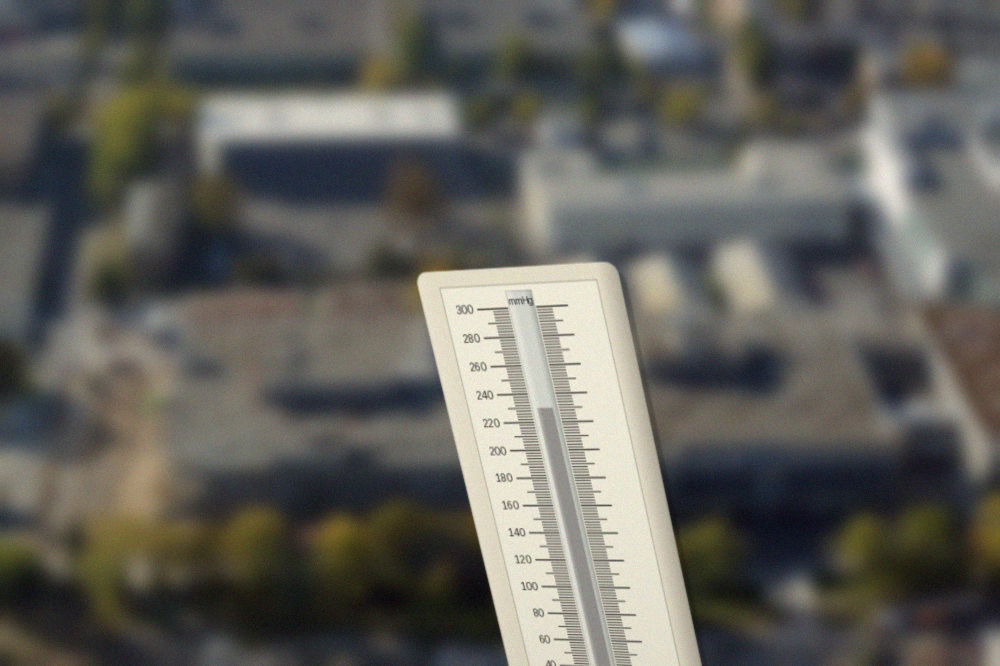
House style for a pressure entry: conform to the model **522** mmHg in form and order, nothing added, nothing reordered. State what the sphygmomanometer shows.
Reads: **230** mmHg
